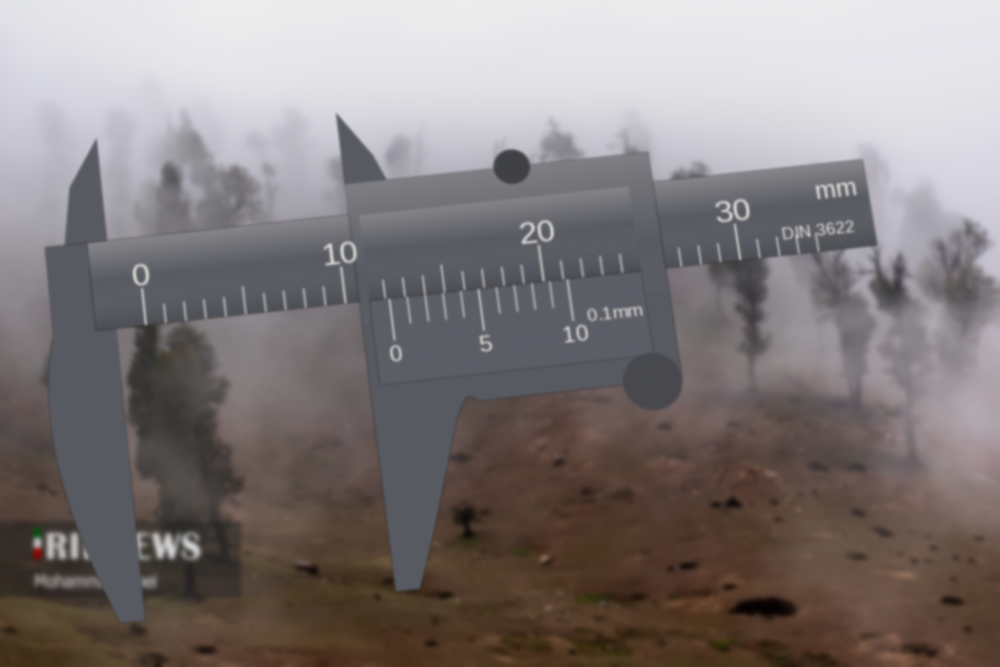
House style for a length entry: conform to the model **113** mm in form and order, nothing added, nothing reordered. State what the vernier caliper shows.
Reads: **12.2** mm
